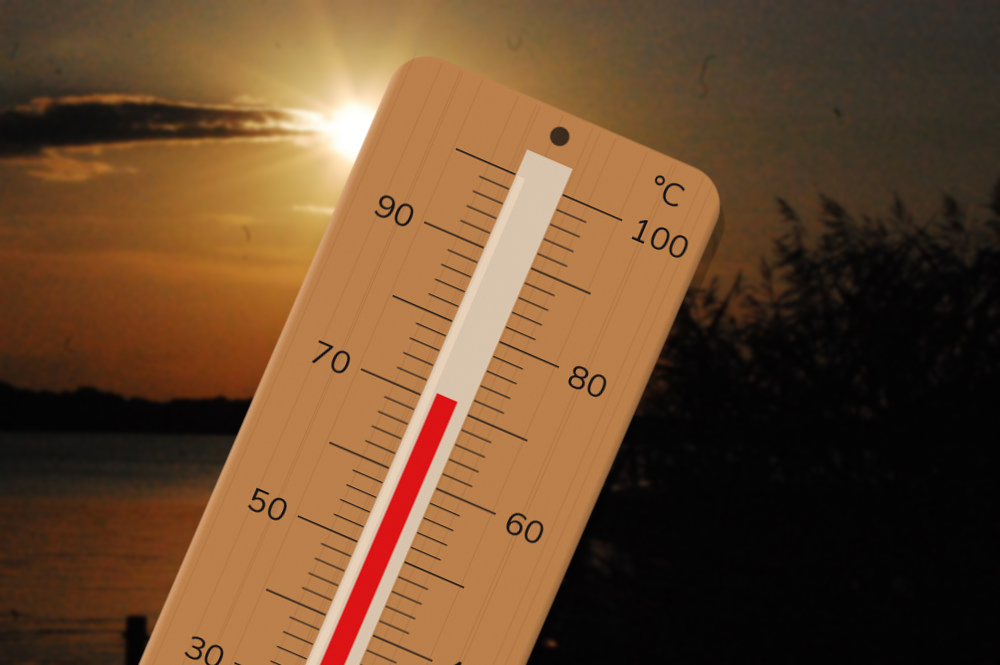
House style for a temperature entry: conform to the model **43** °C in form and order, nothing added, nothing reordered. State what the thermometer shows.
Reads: **71** °C
